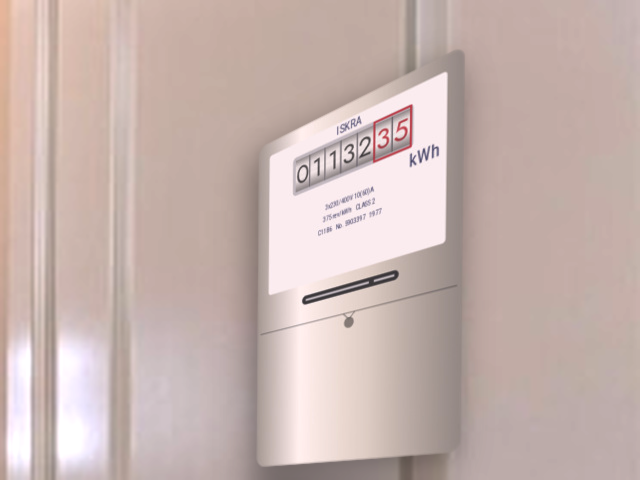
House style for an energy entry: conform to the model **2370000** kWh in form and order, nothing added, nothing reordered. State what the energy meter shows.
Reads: **1132.35** kWh
